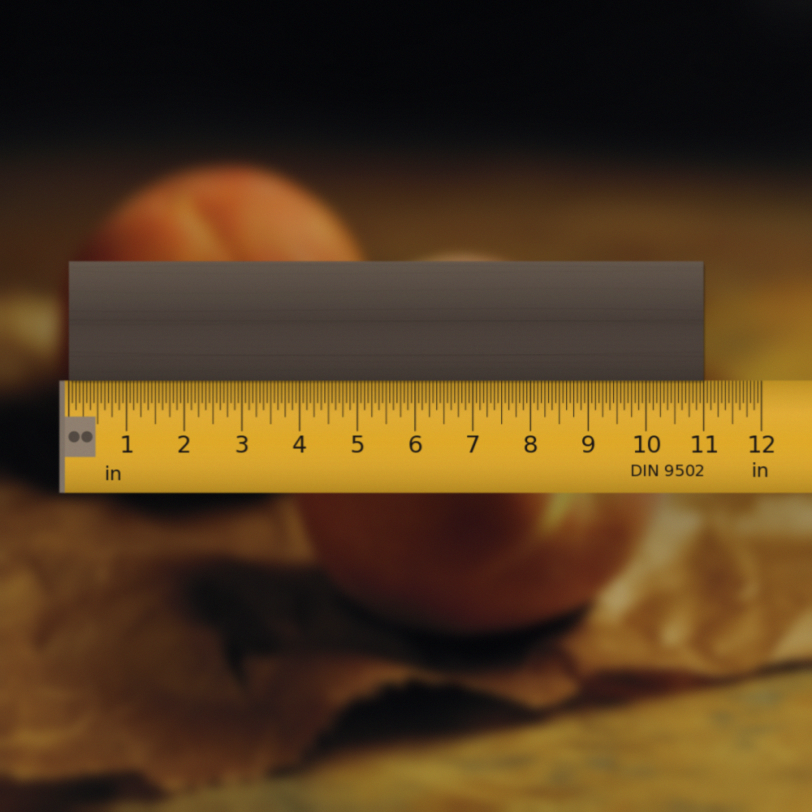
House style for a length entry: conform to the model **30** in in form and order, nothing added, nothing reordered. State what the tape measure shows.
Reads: **11** in
